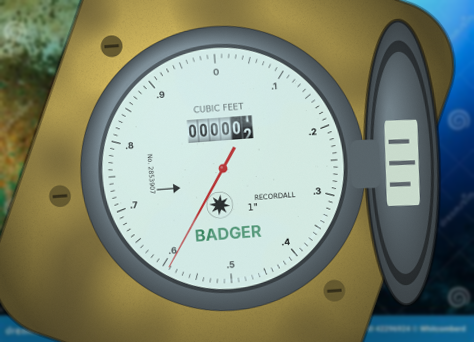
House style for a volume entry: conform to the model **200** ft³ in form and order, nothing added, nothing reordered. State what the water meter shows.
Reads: **1.59** ft³
